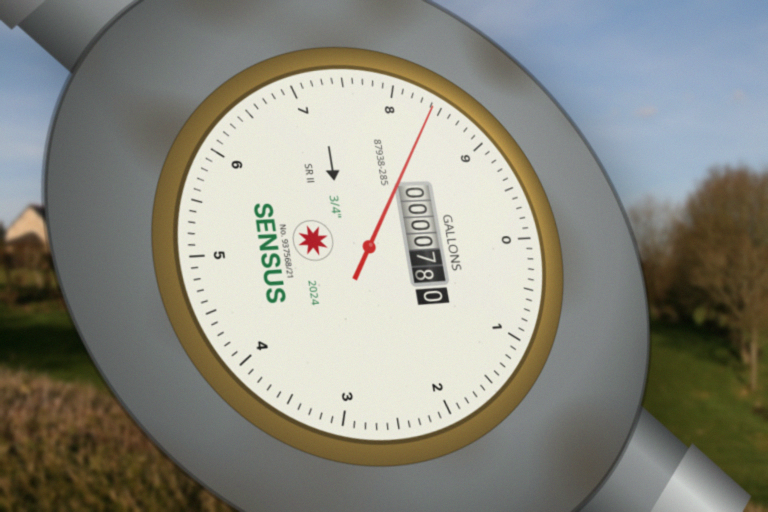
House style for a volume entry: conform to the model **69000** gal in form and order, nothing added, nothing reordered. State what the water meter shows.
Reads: **778.4** gal
